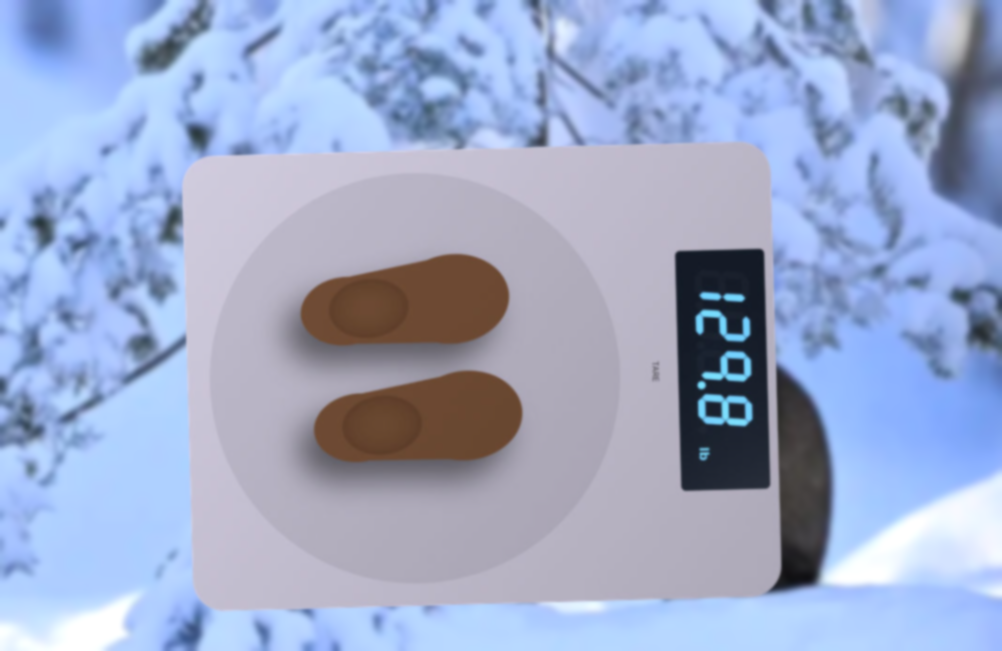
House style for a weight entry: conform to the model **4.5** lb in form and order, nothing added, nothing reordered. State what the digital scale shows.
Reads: **129.8** lb
